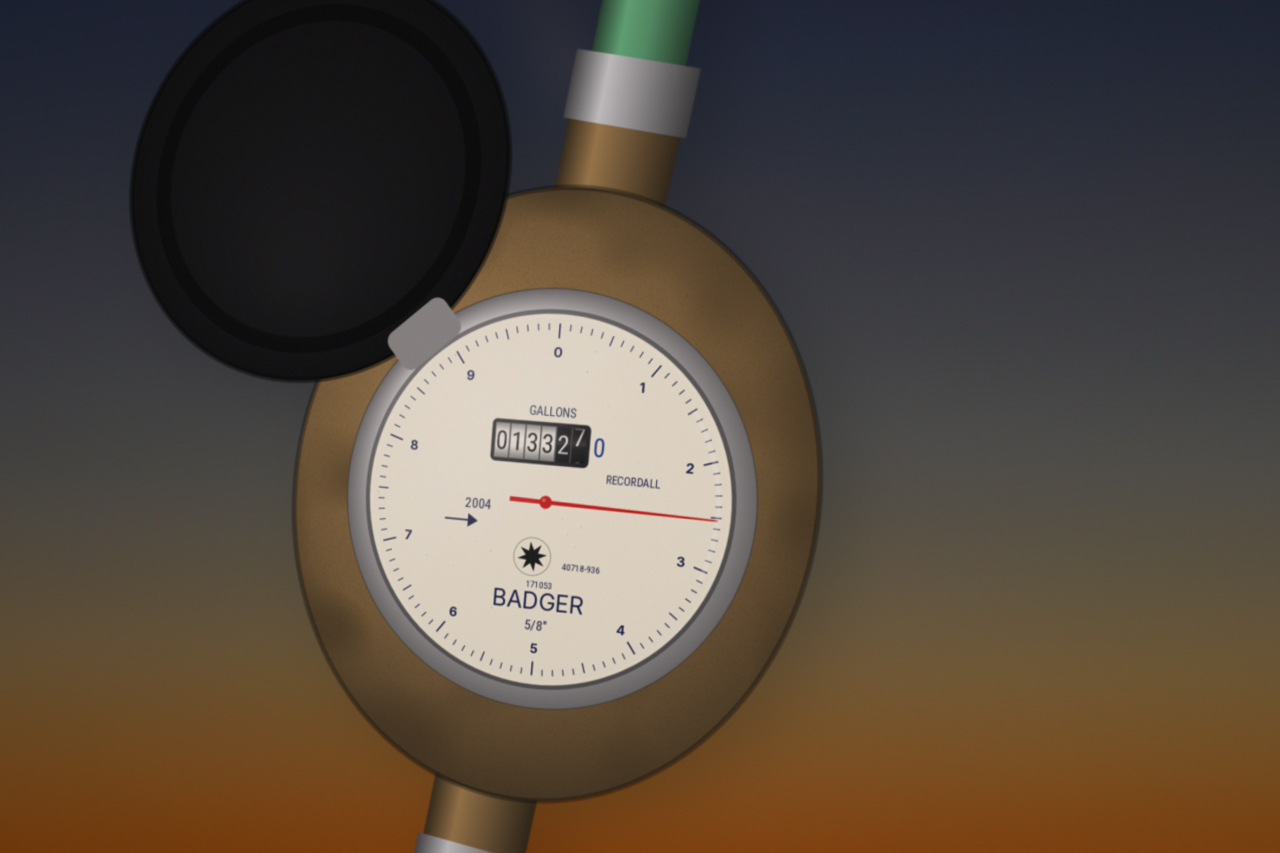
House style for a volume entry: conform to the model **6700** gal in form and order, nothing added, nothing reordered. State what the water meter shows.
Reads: **133272.5** gal
